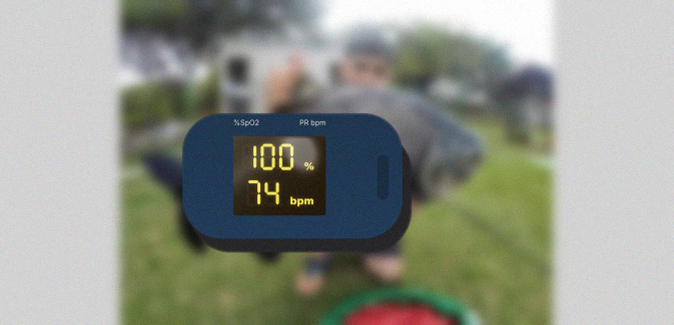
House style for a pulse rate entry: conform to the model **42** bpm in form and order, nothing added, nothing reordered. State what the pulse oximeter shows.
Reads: **74** bpm
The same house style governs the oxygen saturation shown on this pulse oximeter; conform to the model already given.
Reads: **100** %
